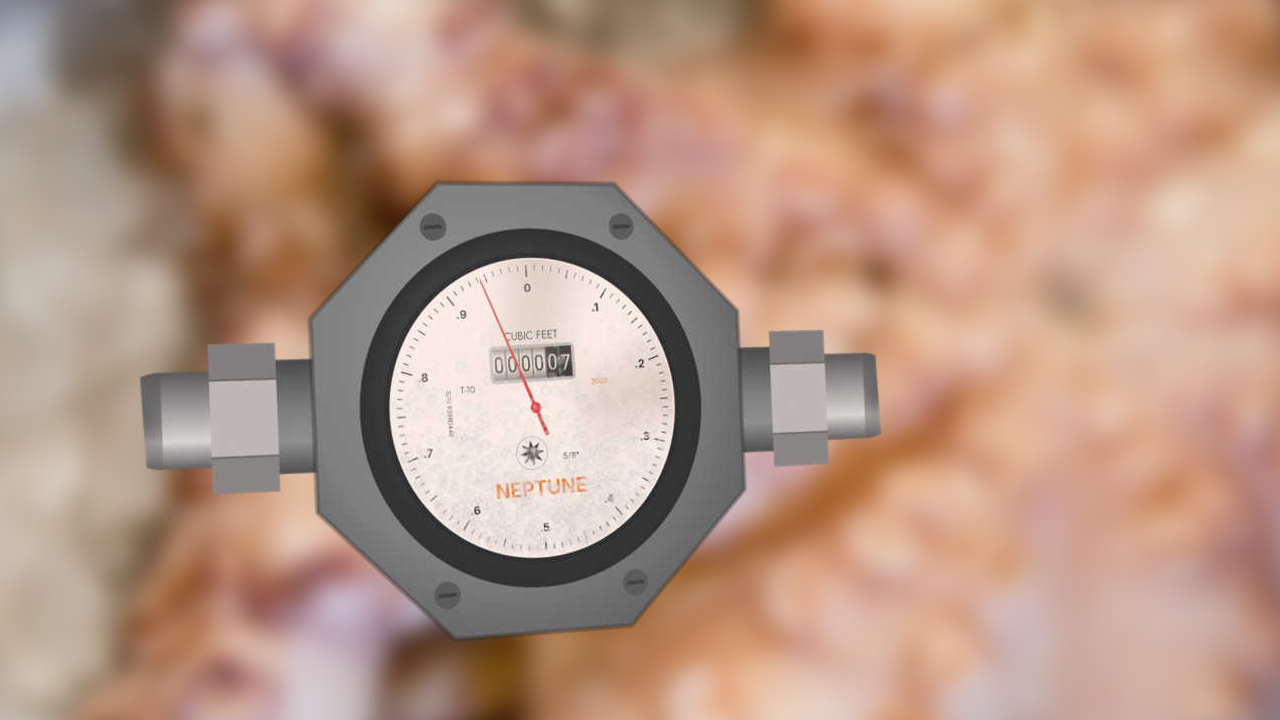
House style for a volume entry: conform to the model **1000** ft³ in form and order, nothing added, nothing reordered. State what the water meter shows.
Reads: **6.94** ft³
